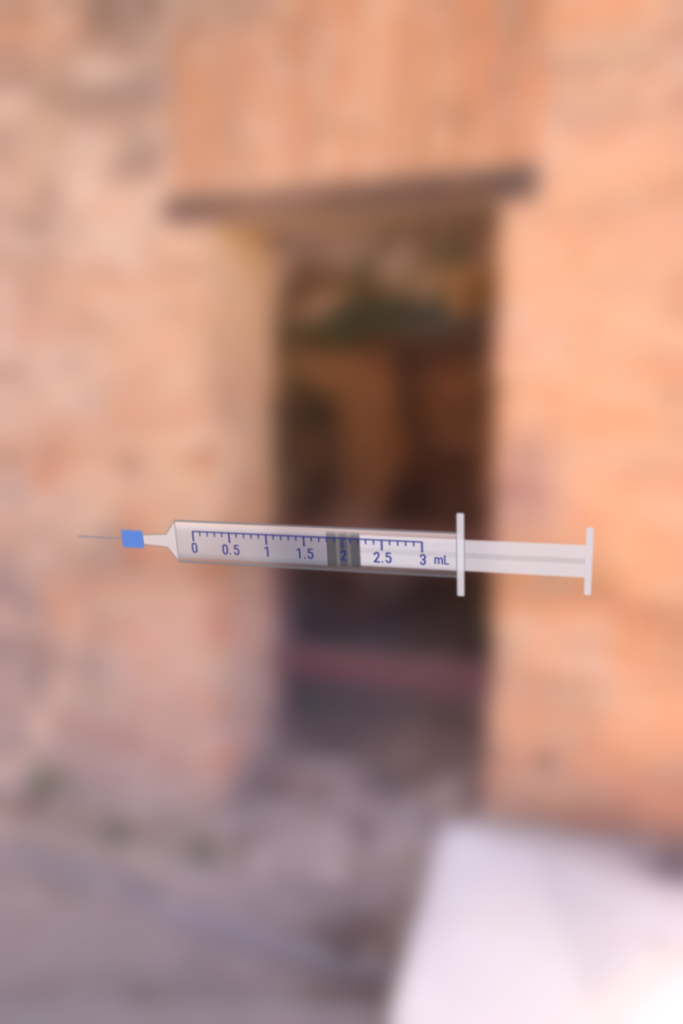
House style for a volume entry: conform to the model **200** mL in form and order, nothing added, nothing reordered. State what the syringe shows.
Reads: **1.8** mL
